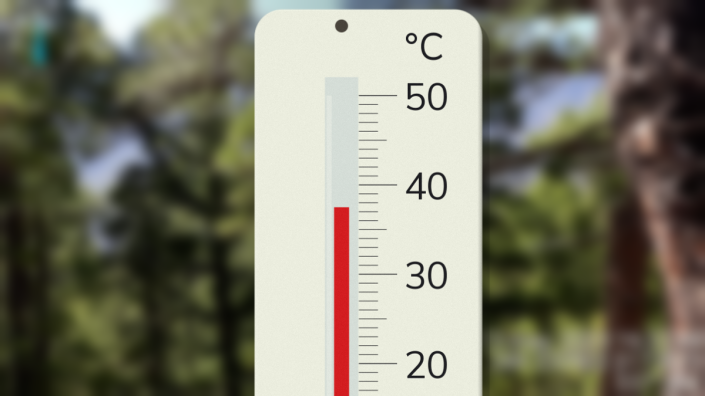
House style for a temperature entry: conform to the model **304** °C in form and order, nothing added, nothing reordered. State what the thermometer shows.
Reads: **37.5** °C
